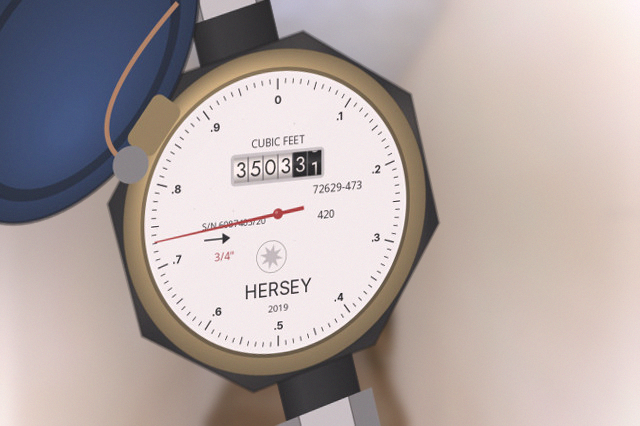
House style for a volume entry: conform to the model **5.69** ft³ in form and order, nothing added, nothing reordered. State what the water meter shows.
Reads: **350330.73** ft³
